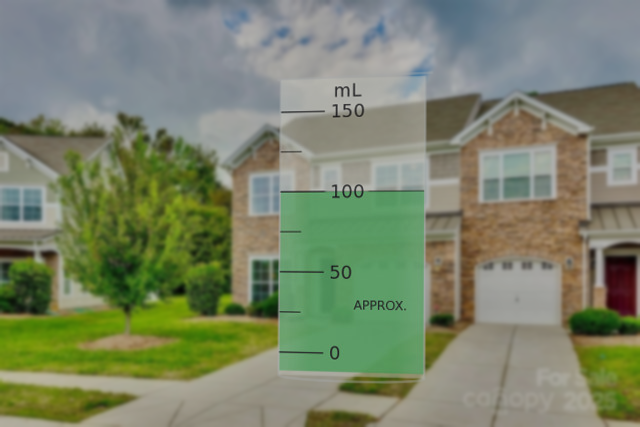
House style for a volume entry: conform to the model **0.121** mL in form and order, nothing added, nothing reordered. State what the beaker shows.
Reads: **100** mL
